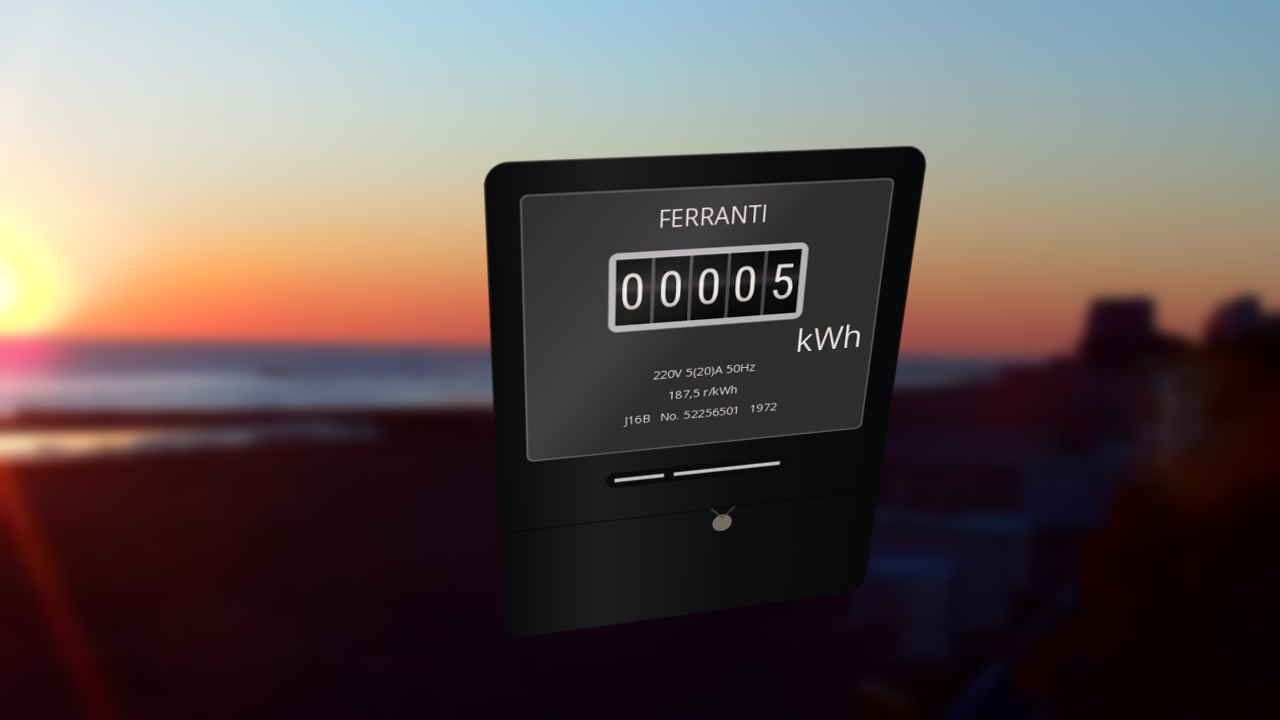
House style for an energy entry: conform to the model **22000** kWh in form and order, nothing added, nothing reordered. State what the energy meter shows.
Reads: **5** kWh
